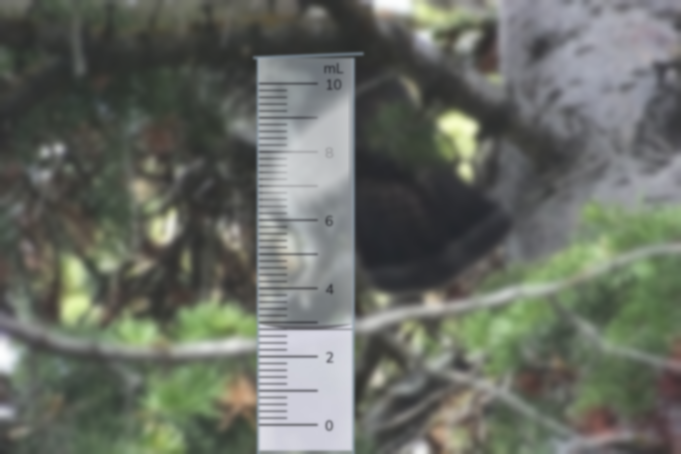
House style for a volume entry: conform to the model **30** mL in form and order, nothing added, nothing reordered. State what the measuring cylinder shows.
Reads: **2.8** mL
